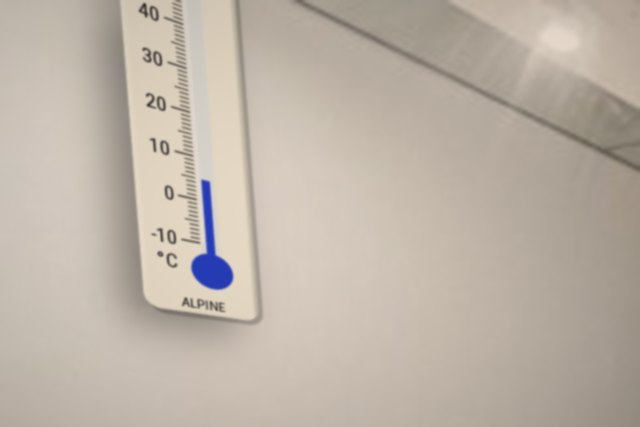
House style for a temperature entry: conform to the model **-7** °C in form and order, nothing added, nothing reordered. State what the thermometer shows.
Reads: **5** °C
